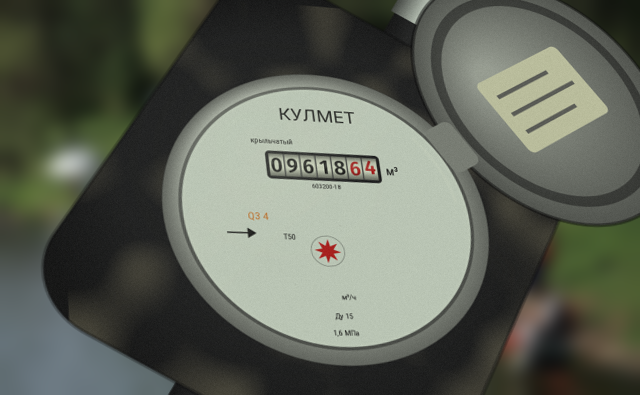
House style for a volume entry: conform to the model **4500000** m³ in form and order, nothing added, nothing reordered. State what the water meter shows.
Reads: **9618.64** m³
